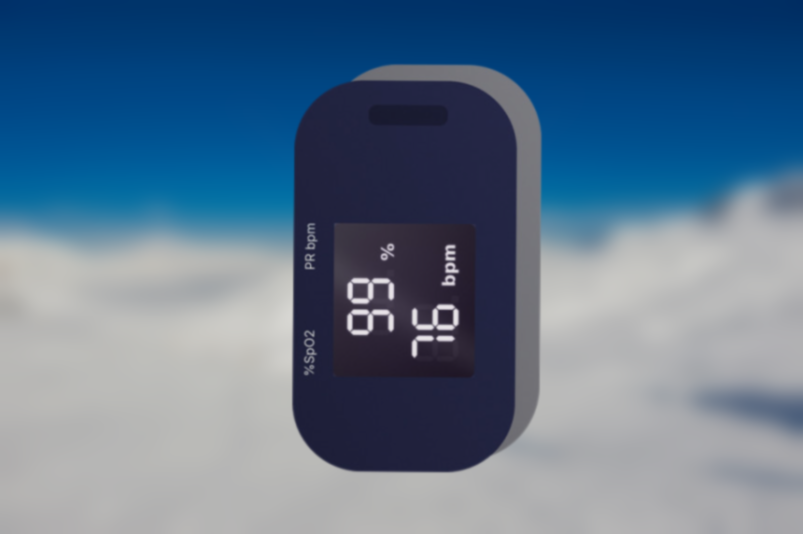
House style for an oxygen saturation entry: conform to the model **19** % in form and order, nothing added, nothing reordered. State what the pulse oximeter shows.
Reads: **99** %
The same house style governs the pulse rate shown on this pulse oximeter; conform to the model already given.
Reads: **76** bpm
